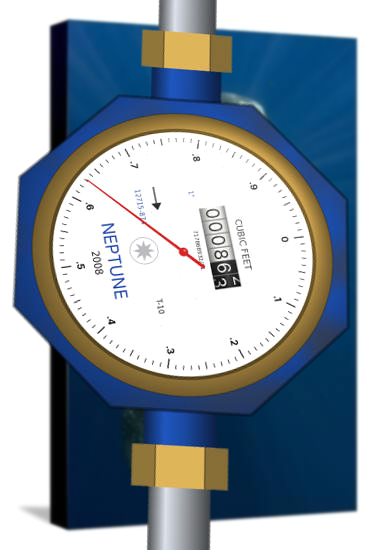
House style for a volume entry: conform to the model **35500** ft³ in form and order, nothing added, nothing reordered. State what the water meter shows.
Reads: **862.63** ft³
